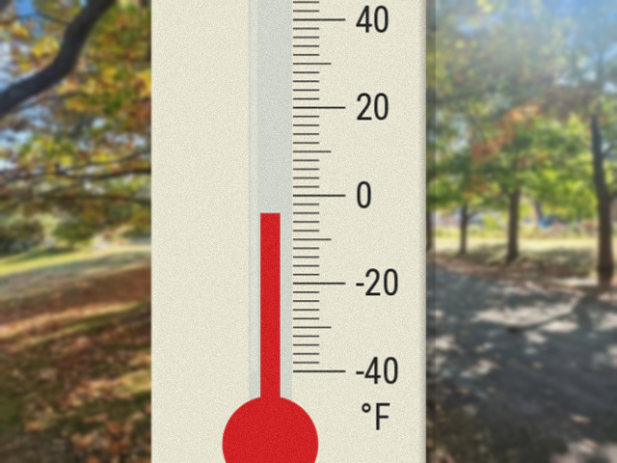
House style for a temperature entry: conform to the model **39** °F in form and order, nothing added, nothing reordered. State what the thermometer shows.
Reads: **-4** °F
